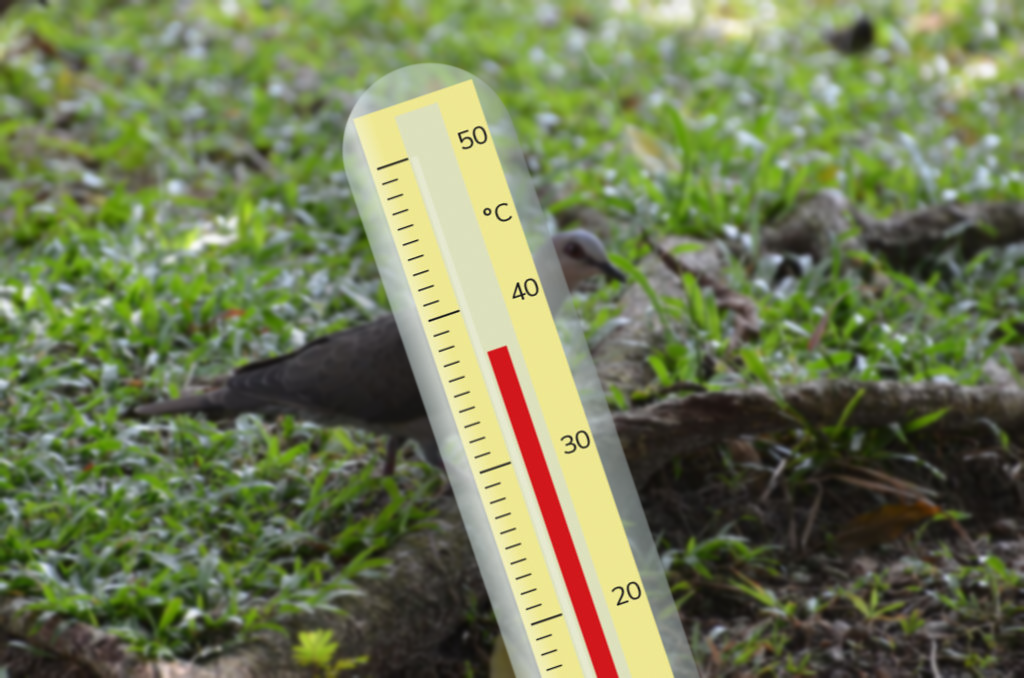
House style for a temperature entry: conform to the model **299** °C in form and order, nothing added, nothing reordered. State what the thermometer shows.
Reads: **37** °C
